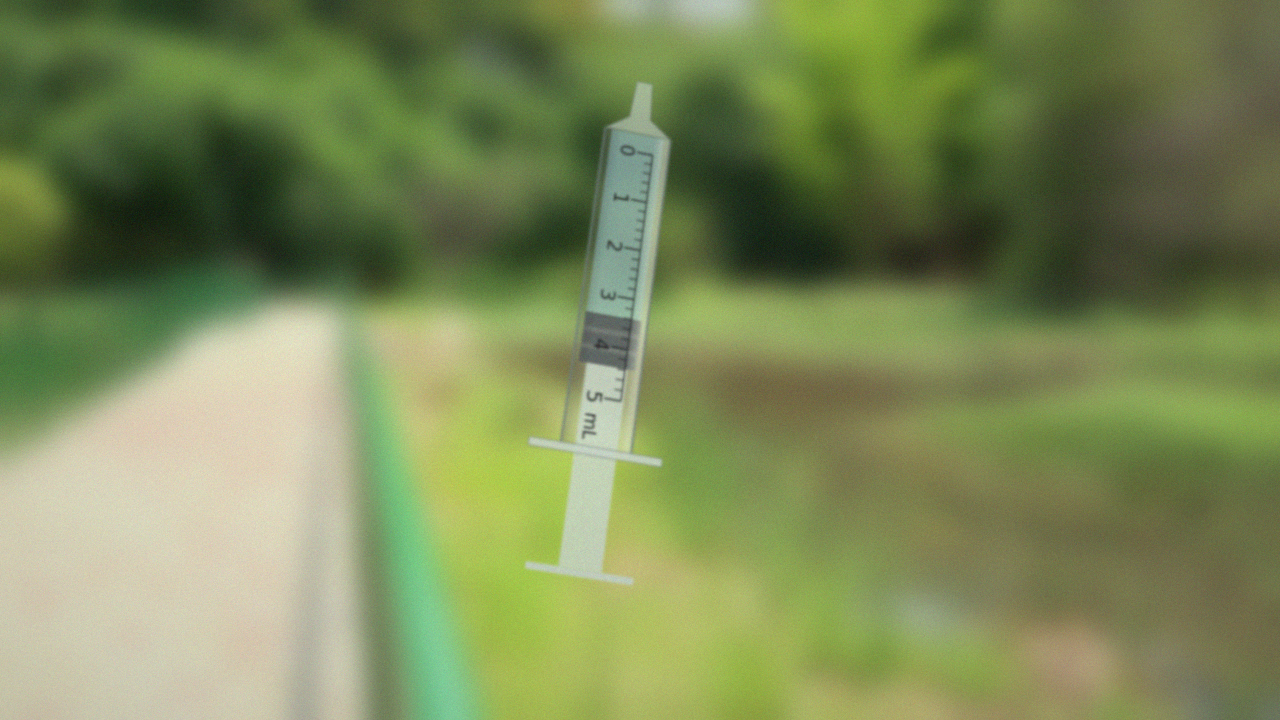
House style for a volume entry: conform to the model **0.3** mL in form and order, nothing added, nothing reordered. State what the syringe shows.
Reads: **3.4** mL
